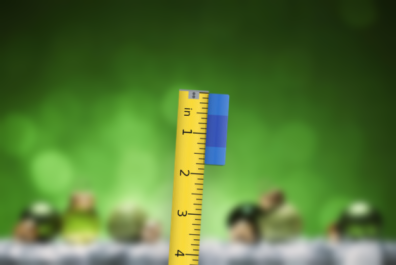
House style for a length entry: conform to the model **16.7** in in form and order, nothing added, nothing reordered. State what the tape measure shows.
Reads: **1.75** in
